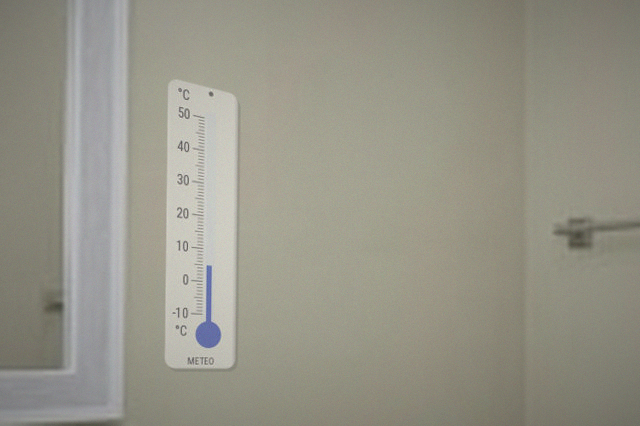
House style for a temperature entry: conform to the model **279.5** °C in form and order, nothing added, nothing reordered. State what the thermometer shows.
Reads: **5** °C
